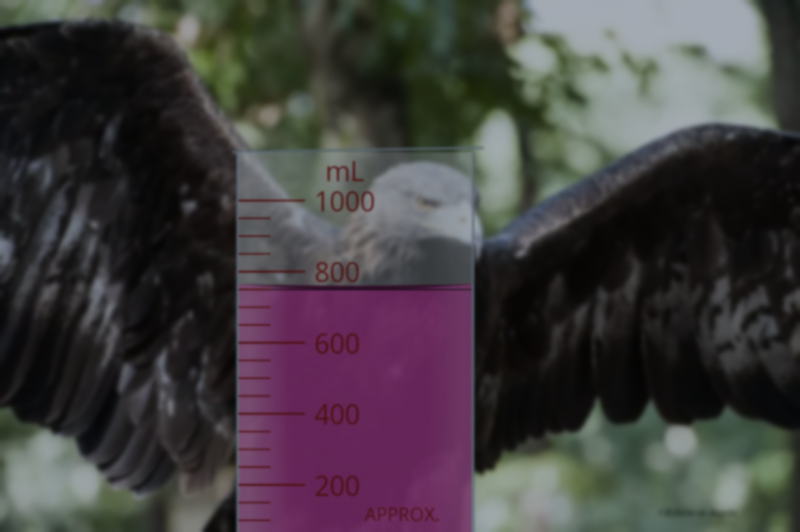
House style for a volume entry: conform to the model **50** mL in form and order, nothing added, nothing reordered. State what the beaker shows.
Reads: **750** mL
